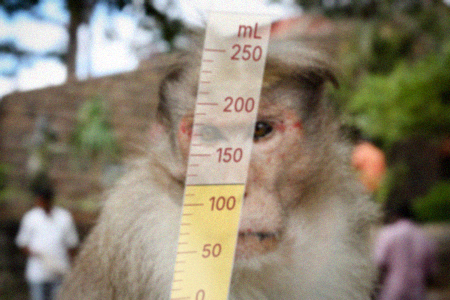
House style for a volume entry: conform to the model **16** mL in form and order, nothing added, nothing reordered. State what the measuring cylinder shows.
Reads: **120** mL
